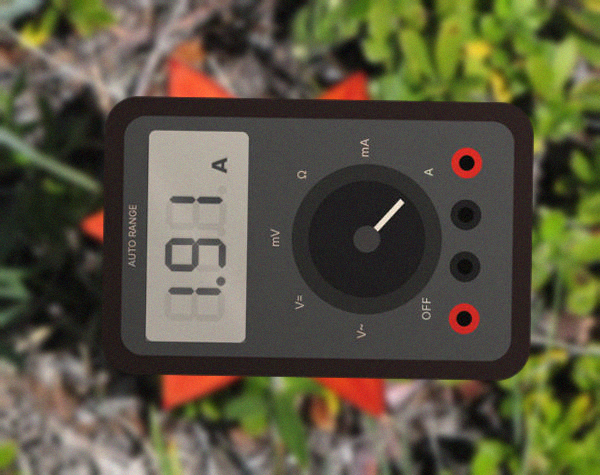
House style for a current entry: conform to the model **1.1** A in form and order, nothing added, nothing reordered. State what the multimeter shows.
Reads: **1.91** A
